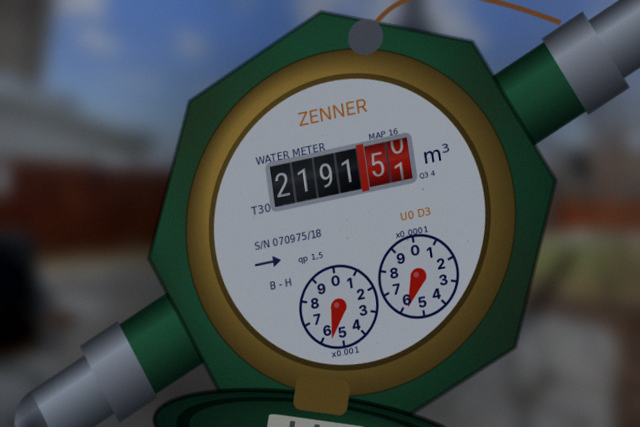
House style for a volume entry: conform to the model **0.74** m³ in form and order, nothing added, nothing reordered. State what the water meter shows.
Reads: **2191.5055** m³
